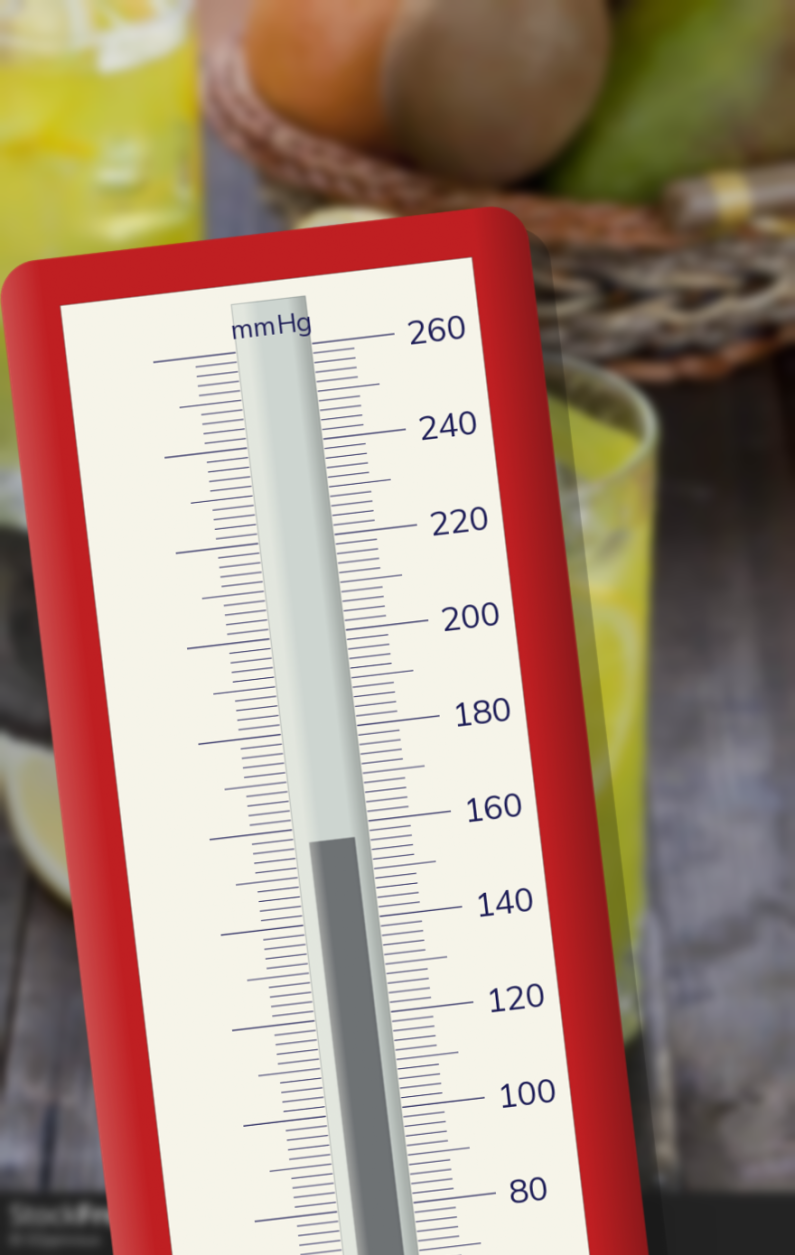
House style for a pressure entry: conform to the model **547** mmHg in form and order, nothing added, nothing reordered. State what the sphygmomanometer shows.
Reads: **157** mmHg
